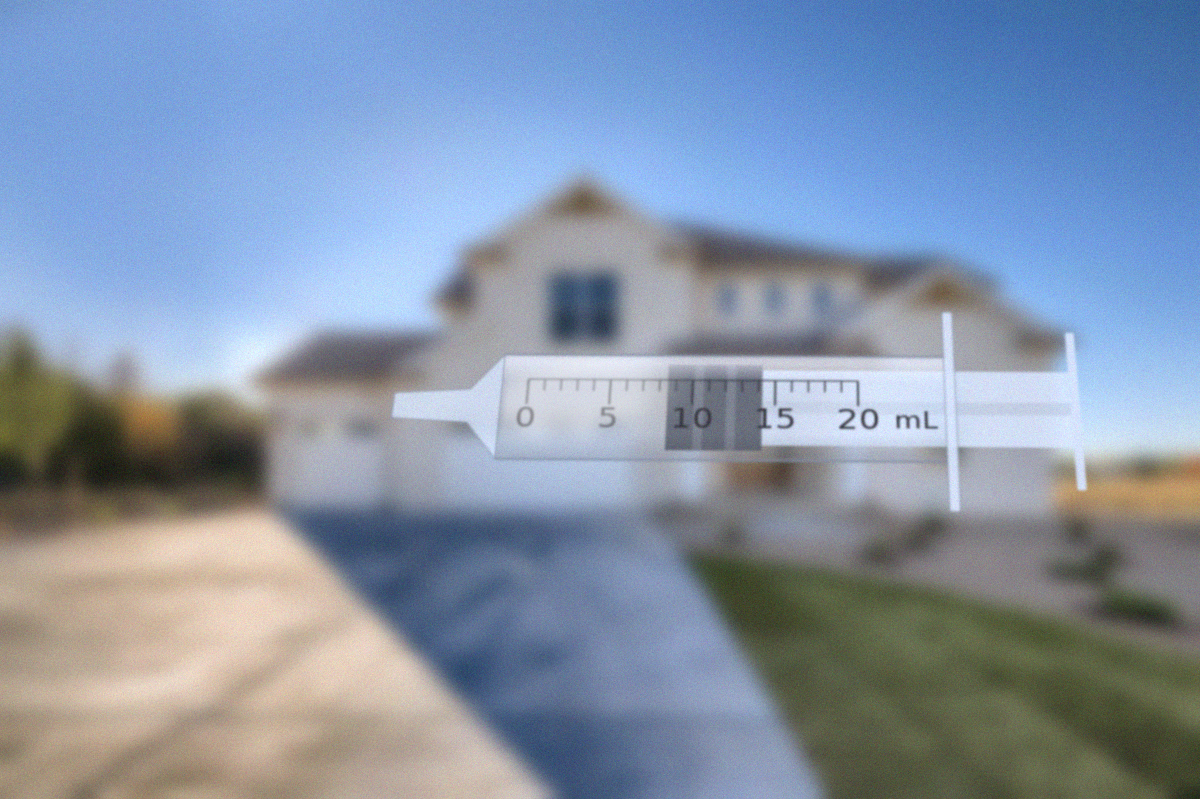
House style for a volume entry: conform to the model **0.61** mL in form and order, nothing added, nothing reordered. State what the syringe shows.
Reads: **8.5** mL
